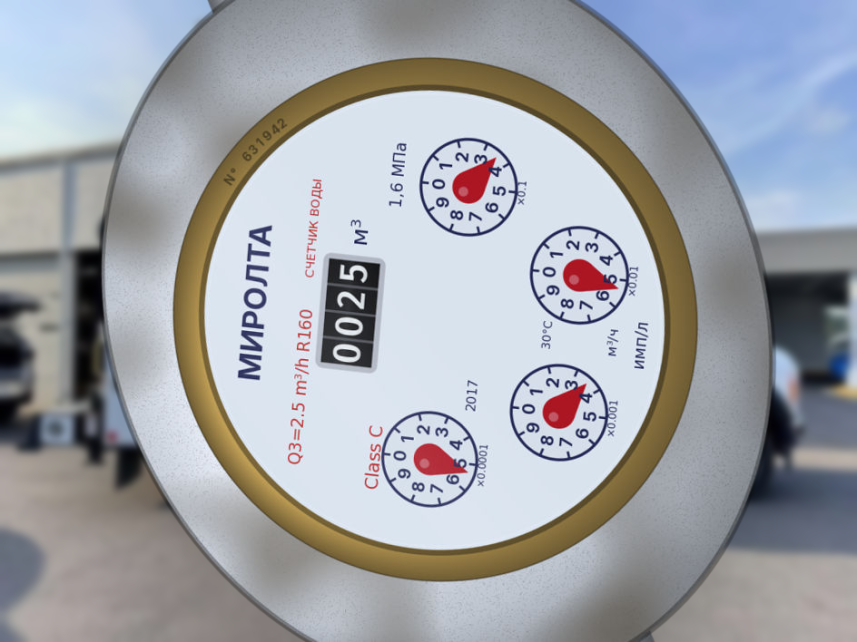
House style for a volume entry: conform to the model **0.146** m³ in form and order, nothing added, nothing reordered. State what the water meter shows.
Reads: **25.3535** m³
